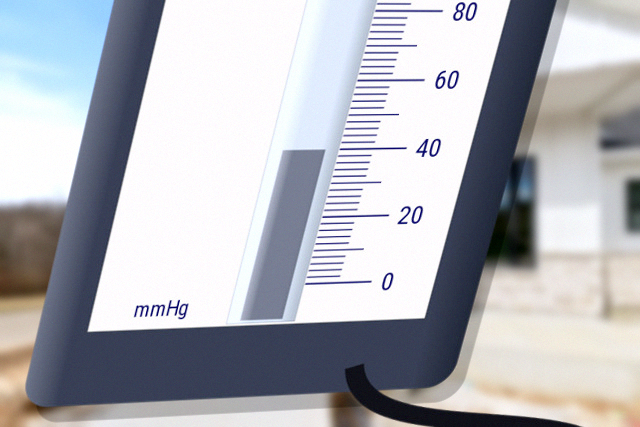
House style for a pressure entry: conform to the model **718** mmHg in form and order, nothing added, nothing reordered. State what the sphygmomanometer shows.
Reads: **40** mmHg
